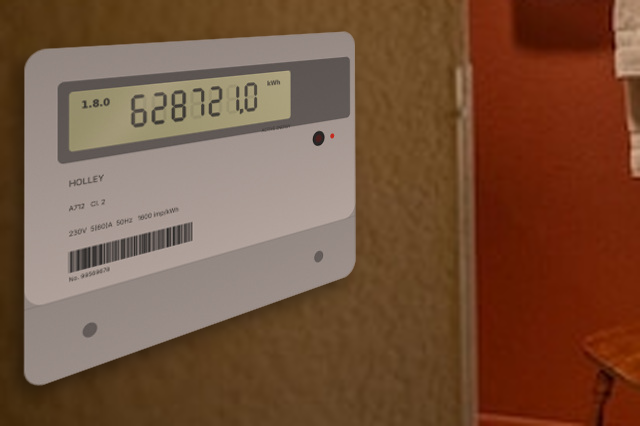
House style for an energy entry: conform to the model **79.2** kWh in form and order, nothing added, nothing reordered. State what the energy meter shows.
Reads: **628721.0** kWh
